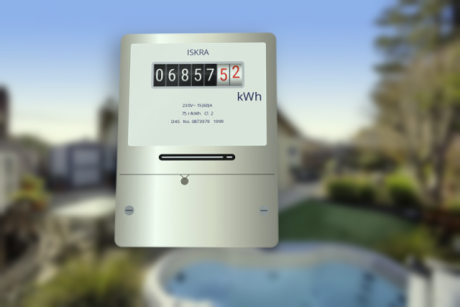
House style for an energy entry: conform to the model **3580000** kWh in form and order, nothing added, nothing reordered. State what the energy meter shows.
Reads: **6857.52** kWh
